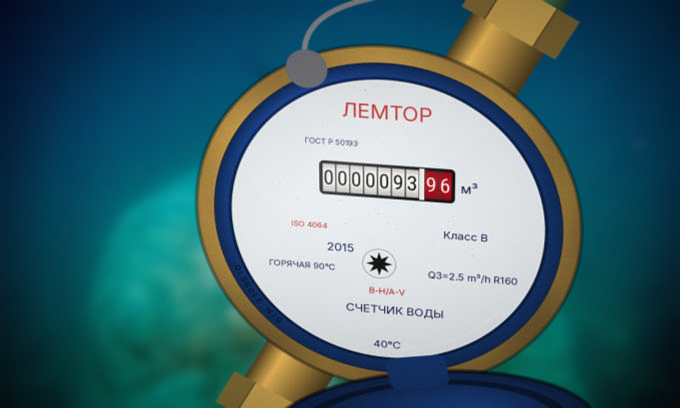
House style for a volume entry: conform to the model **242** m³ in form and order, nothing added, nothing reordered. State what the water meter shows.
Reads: **93.96** m³
